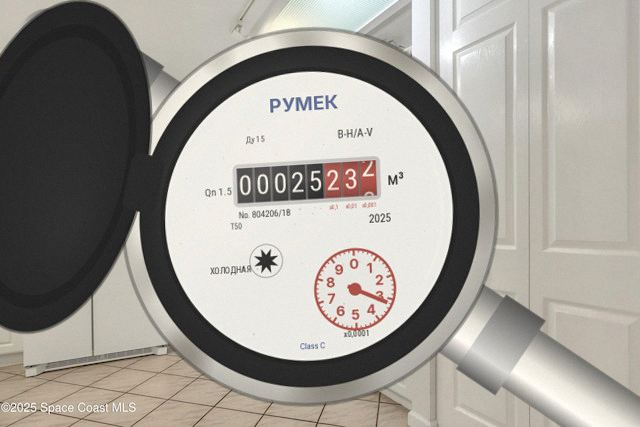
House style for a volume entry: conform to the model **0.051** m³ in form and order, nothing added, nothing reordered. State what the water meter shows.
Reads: **25.2323** m³
